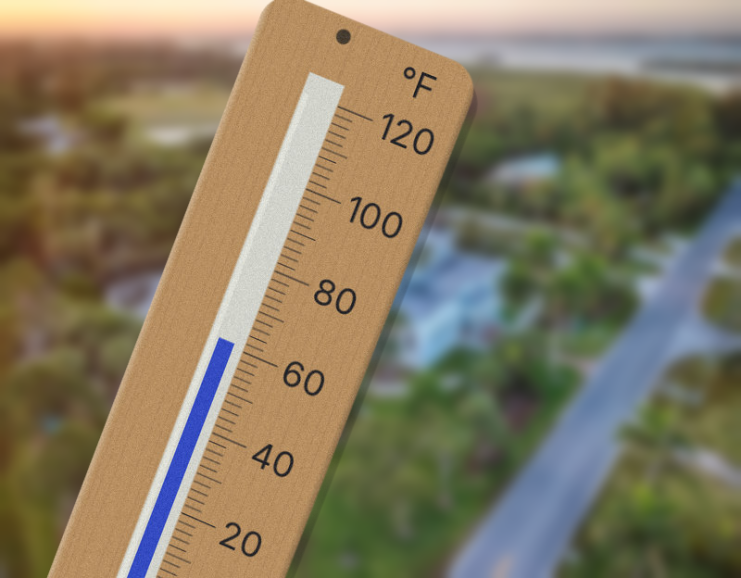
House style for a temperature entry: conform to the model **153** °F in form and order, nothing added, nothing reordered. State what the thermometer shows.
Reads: **61** °F
